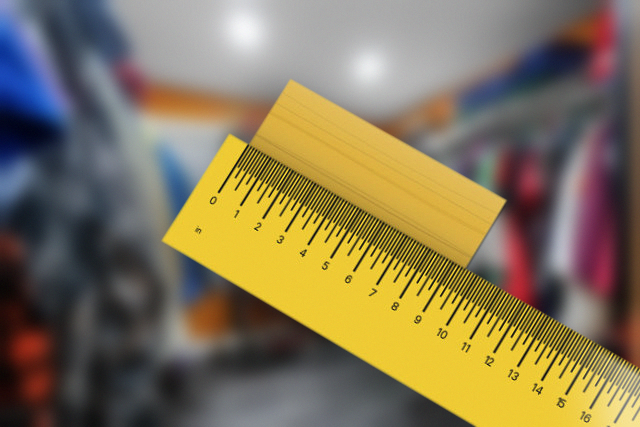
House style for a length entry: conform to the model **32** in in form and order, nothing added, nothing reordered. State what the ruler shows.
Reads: **9.5** in
